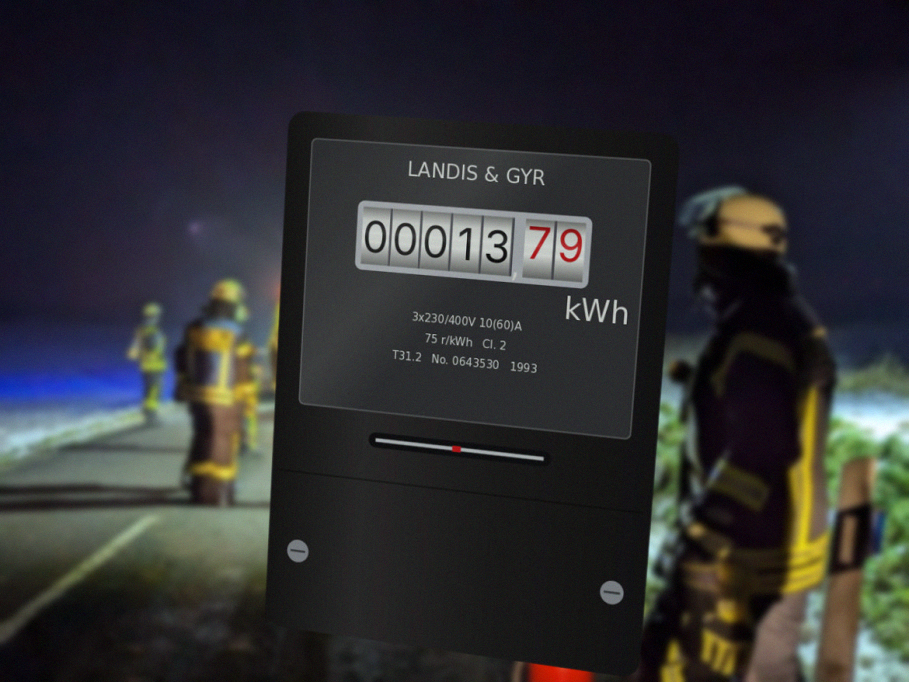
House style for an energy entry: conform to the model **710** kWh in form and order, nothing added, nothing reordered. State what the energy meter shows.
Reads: **13.79** kWh
